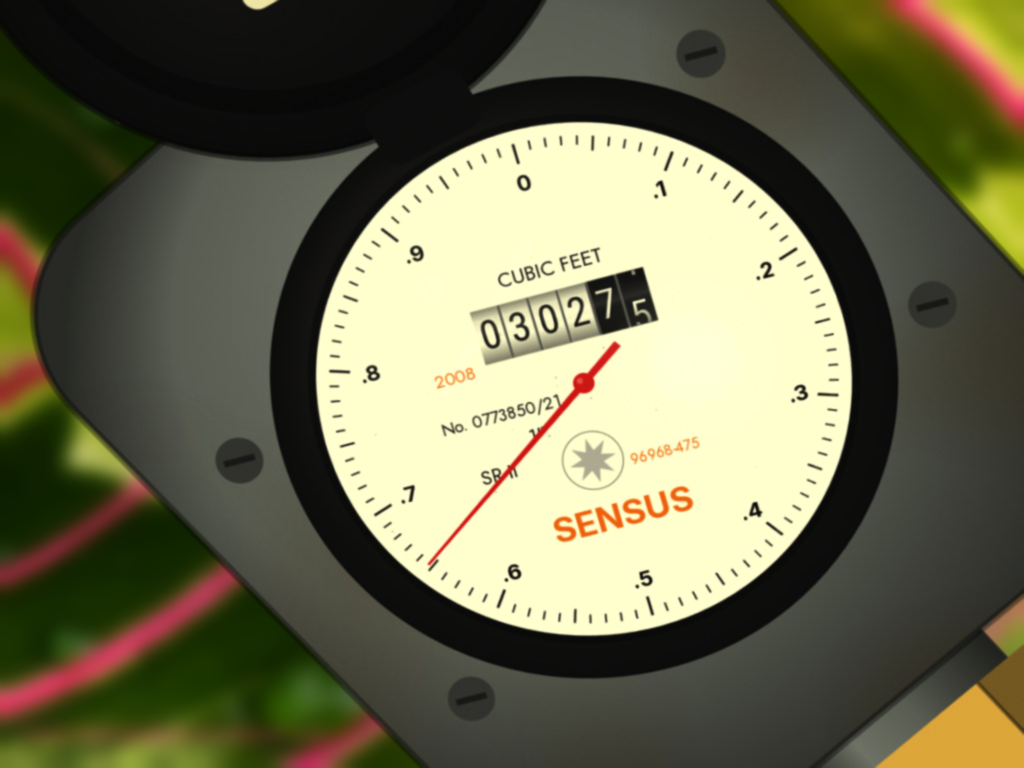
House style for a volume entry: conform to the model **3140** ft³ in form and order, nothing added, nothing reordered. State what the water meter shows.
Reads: **30274.65** ft³
